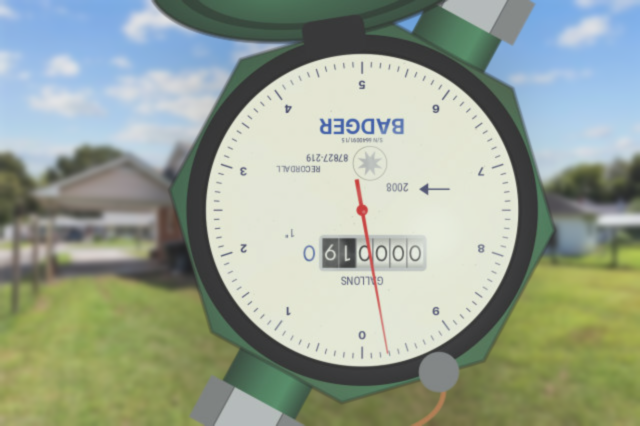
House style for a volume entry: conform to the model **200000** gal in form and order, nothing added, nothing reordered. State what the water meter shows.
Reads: **189.7** gal
